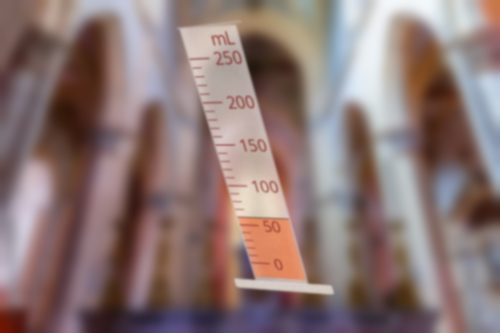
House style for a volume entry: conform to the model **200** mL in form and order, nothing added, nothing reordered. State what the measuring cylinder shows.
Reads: **60** mL
